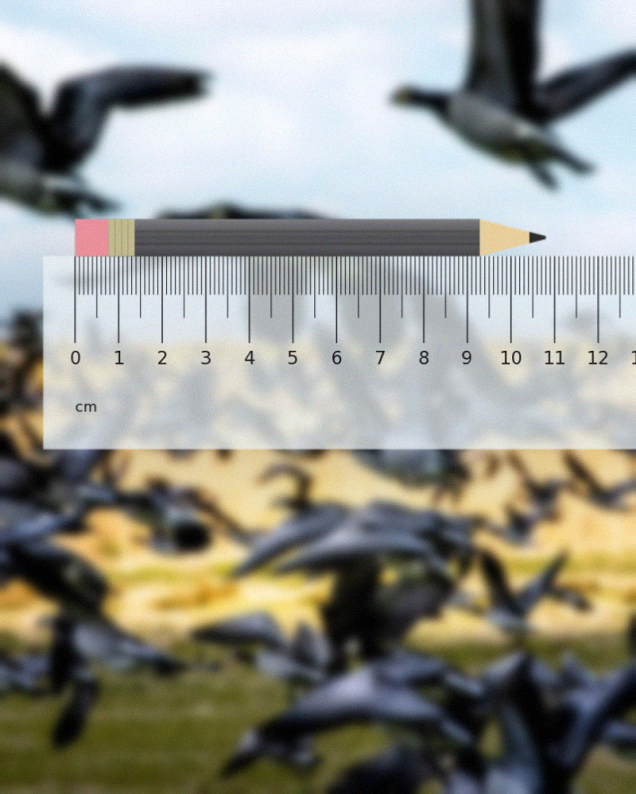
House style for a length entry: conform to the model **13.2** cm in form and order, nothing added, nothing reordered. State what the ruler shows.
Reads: **10.8** cm
